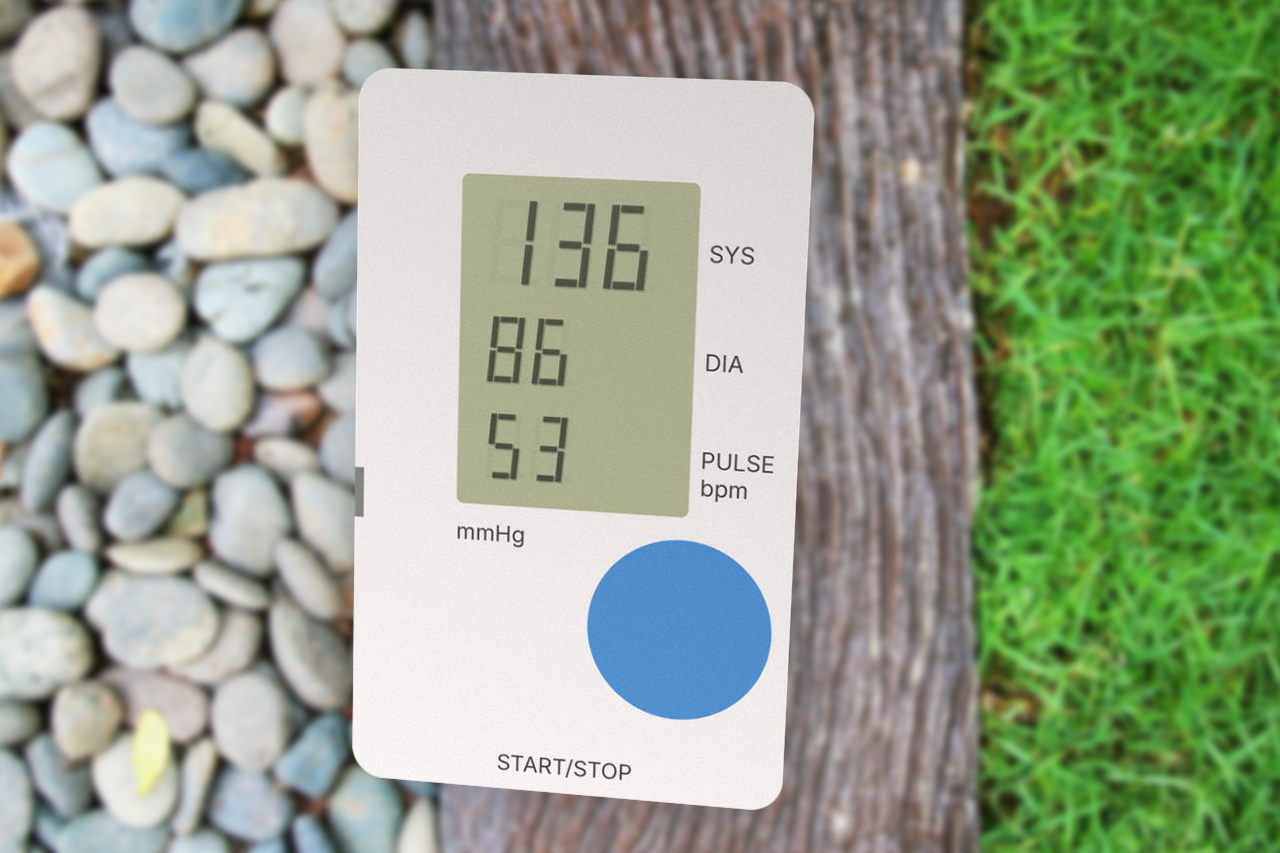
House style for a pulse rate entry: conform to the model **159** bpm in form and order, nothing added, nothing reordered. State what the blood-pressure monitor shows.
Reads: **53** bpm
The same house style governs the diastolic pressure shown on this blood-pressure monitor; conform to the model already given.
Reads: **86** mmHg
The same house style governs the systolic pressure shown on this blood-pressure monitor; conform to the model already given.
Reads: **136** mmHg
